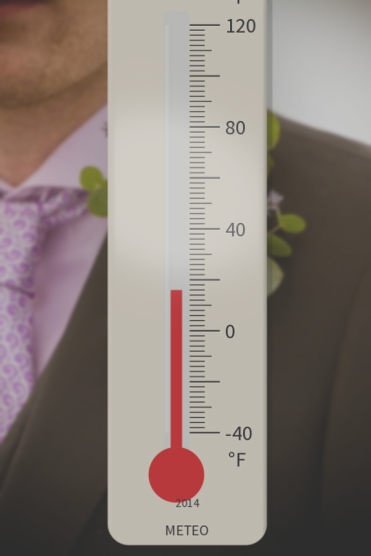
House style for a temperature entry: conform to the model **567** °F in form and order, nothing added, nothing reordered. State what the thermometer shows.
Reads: **16** °F
